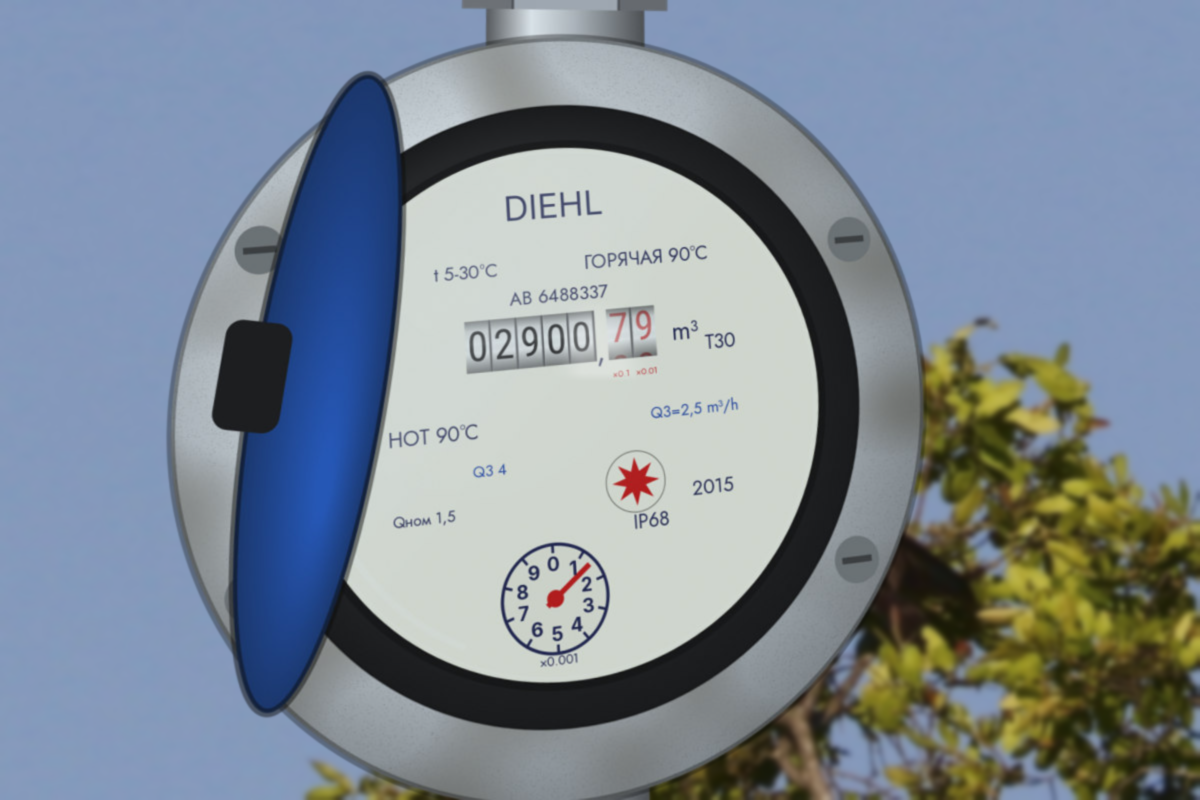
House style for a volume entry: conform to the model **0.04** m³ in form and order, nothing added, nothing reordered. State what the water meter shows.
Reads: **2900.791** m³
